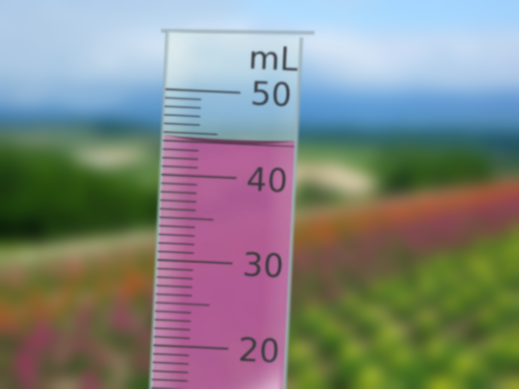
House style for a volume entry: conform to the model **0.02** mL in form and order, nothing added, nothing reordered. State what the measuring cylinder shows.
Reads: **44** mL
